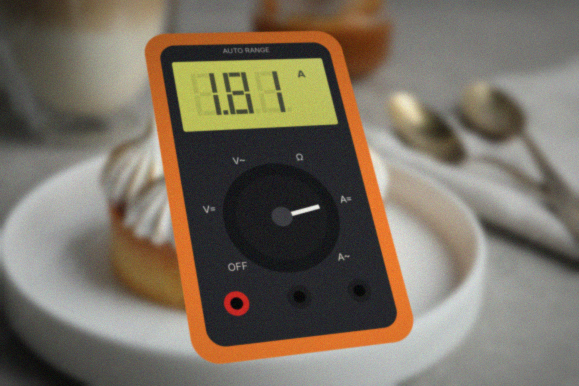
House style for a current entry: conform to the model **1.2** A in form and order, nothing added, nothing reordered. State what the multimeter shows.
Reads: **1.81** A
